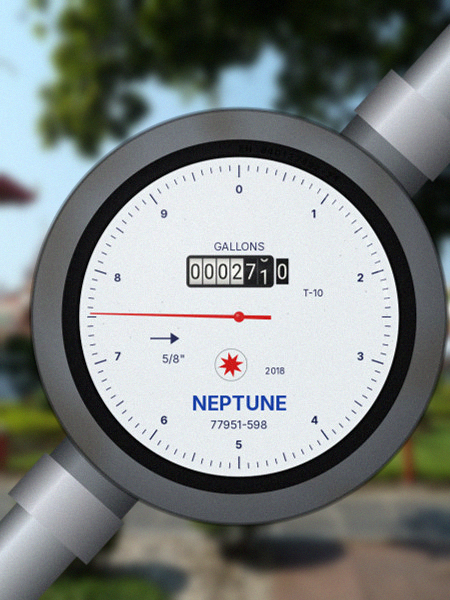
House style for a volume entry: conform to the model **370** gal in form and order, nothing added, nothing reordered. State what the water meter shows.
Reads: **2707.5** gal
